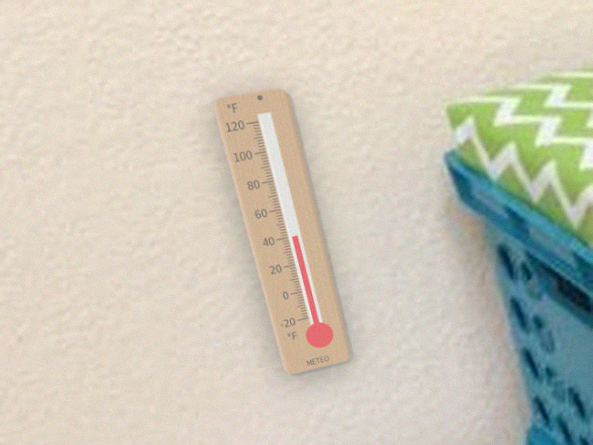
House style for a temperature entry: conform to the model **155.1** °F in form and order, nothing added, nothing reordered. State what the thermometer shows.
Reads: **40** °F
